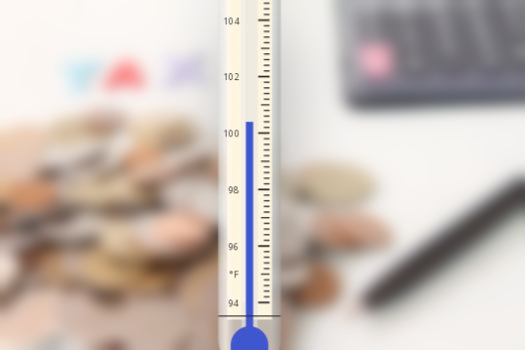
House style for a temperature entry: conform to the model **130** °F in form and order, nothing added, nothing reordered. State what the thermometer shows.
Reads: **100.4** °F
